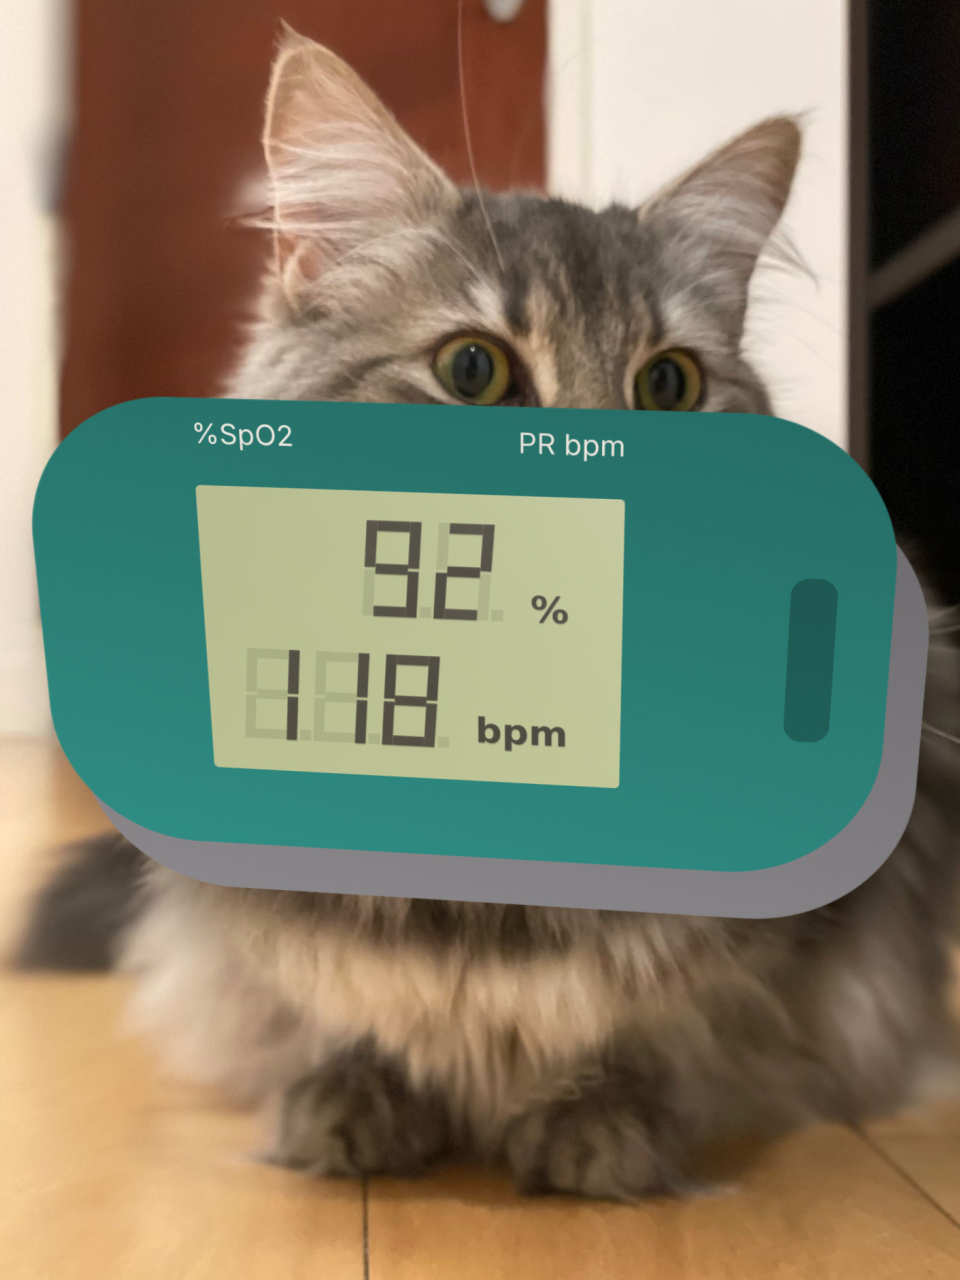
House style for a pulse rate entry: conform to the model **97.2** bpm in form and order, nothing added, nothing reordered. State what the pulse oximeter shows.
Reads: **118** bpm
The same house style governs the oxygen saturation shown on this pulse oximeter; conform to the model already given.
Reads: **92** %
